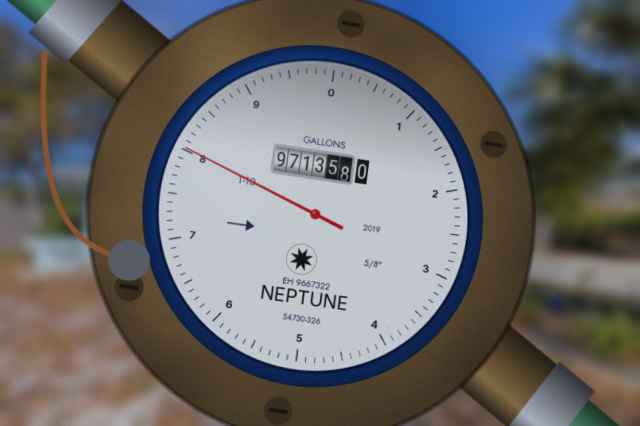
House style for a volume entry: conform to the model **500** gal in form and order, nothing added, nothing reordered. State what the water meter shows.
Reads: **9713578.0** gal
